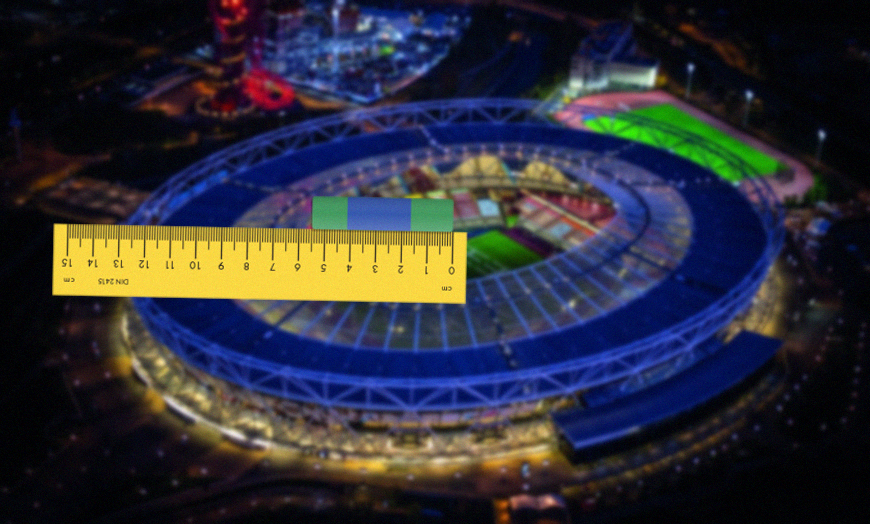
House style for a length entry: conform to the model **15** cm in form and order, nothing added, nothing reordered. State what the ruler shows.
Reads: **5.5** cm
